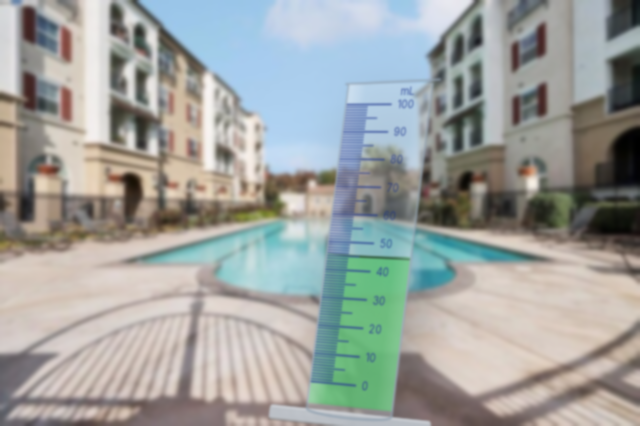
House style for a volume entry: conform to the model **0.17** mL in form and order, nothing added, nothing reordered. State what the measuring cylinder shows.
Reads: **45** mL
